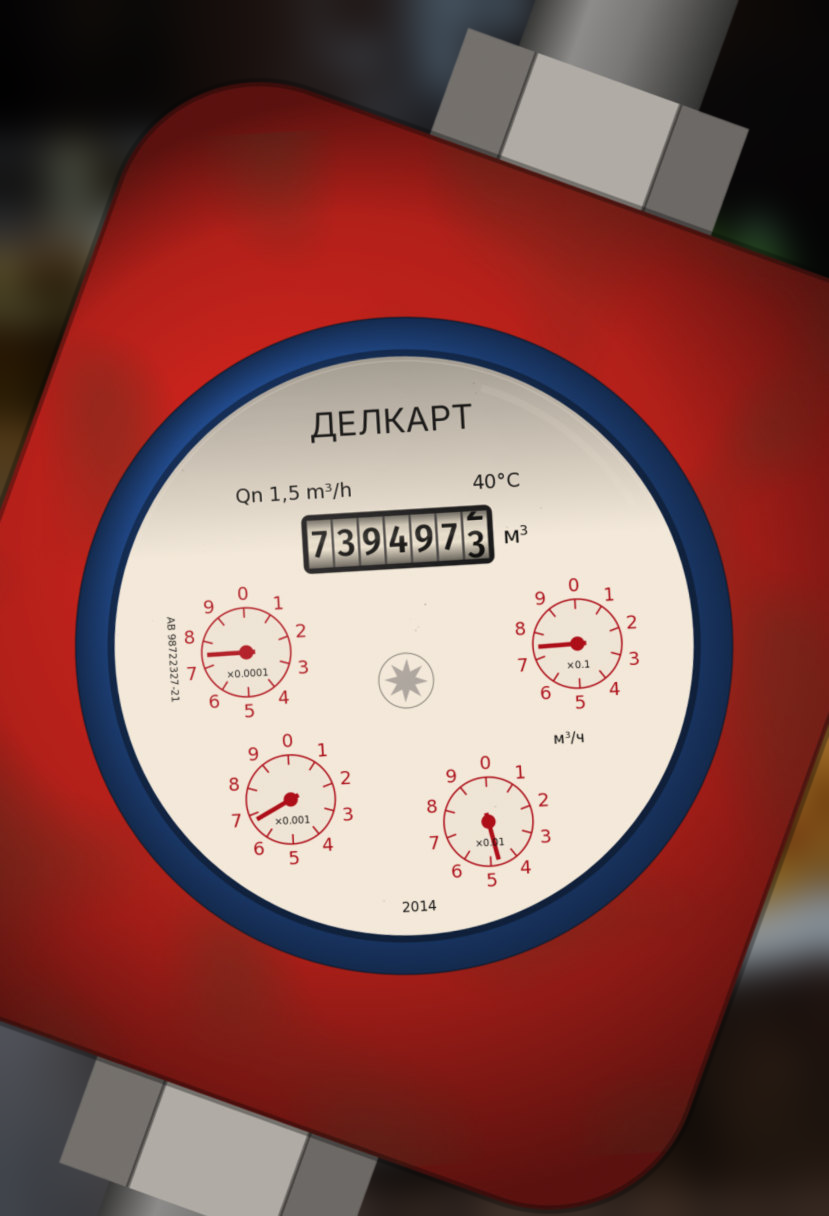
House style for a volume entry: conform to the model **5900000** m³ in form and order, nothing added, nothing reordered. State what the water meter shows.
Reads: **7394972.7467** m³
